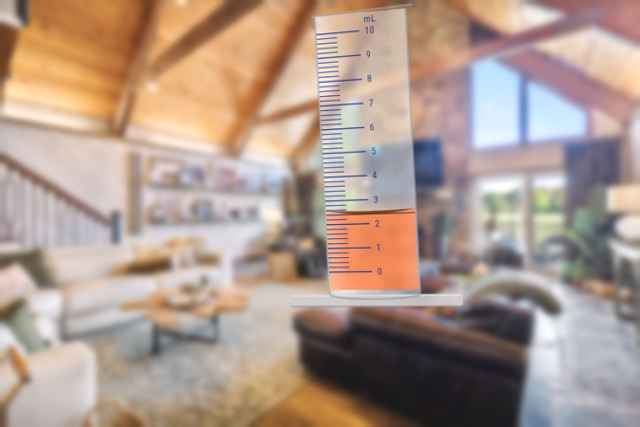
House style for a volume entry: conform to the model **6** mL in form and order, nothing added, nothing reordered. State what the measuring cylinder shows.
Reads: **2.4** mL
